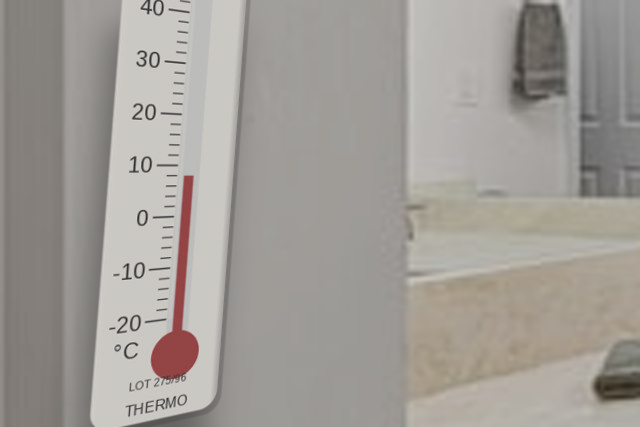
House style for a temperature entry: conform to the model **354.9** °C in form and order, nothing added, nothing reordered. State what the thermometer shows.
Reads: **8** °C
